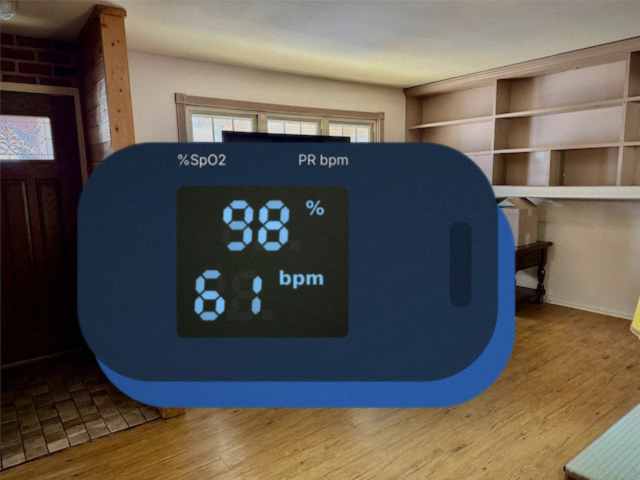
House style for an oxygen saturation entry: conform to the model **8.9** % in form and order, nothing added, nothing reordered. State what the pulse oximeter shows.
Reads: **98** %
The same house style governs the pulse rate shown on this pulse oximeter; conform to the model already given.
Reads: **61** bpm
